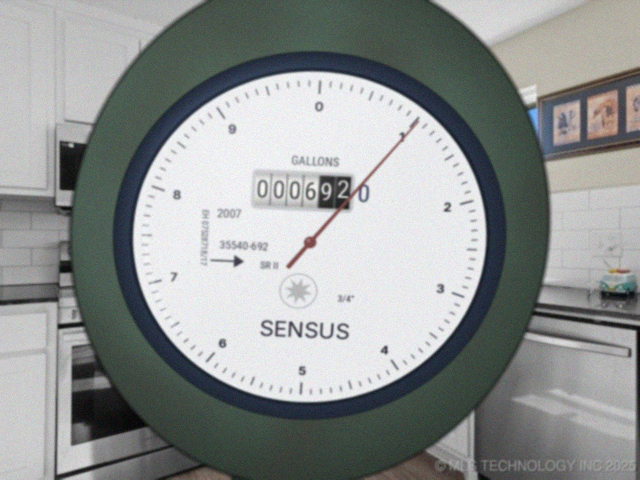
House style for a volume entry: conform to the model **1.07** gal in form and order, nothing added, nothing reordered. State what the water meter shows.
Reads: **6921.0** gal
